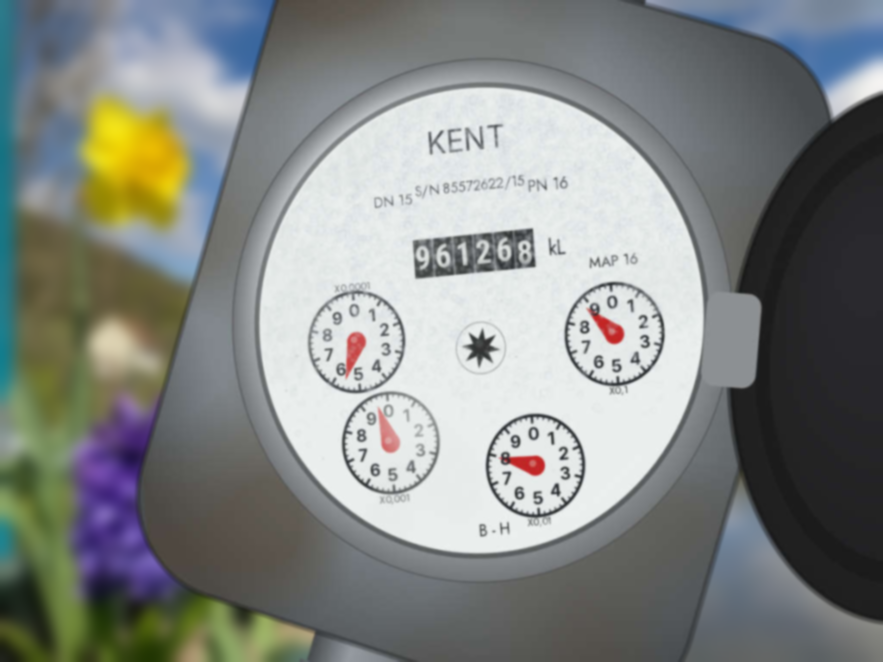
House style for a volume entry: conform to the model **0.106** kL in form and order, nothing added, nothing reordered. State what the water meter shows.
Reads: **961267.8795** kL
